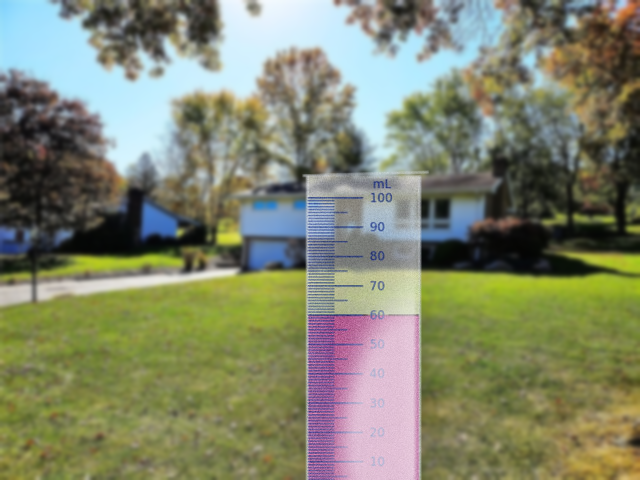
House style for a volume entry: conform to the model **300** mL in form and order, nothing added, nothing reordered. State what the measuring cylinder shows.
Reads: **60** mL
